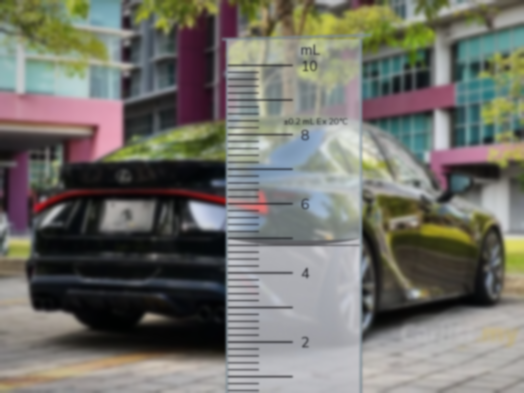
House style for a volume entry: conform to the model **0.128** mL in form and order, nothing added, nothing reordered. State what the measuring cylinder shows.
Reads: **4.8** mL
